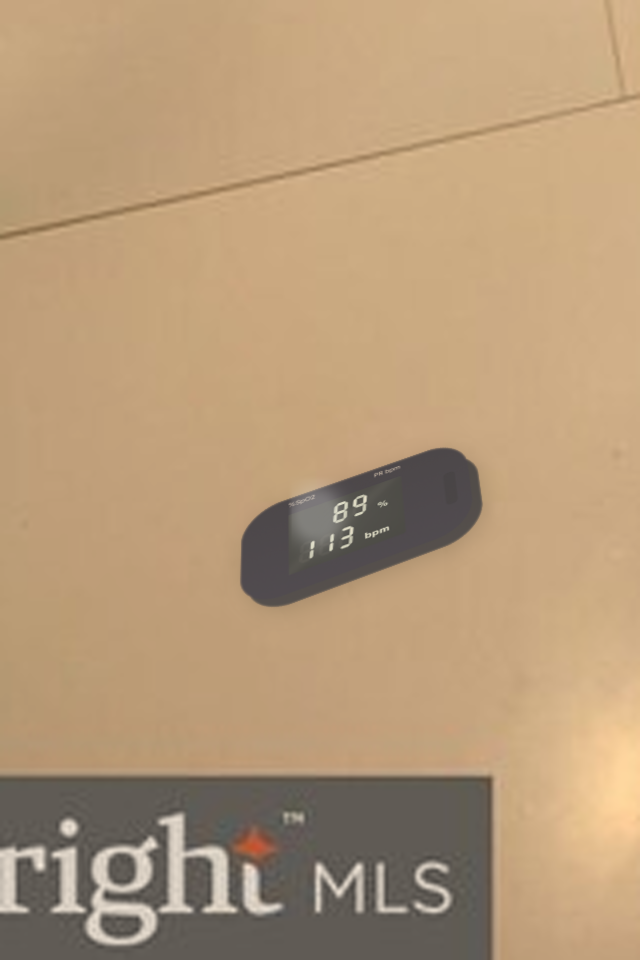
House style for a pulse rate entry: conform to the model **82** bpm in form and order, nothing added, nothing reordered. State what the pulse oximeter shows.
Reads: **113** bpm
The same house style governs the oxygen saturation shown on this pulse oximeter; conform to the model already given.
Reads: **89** %
